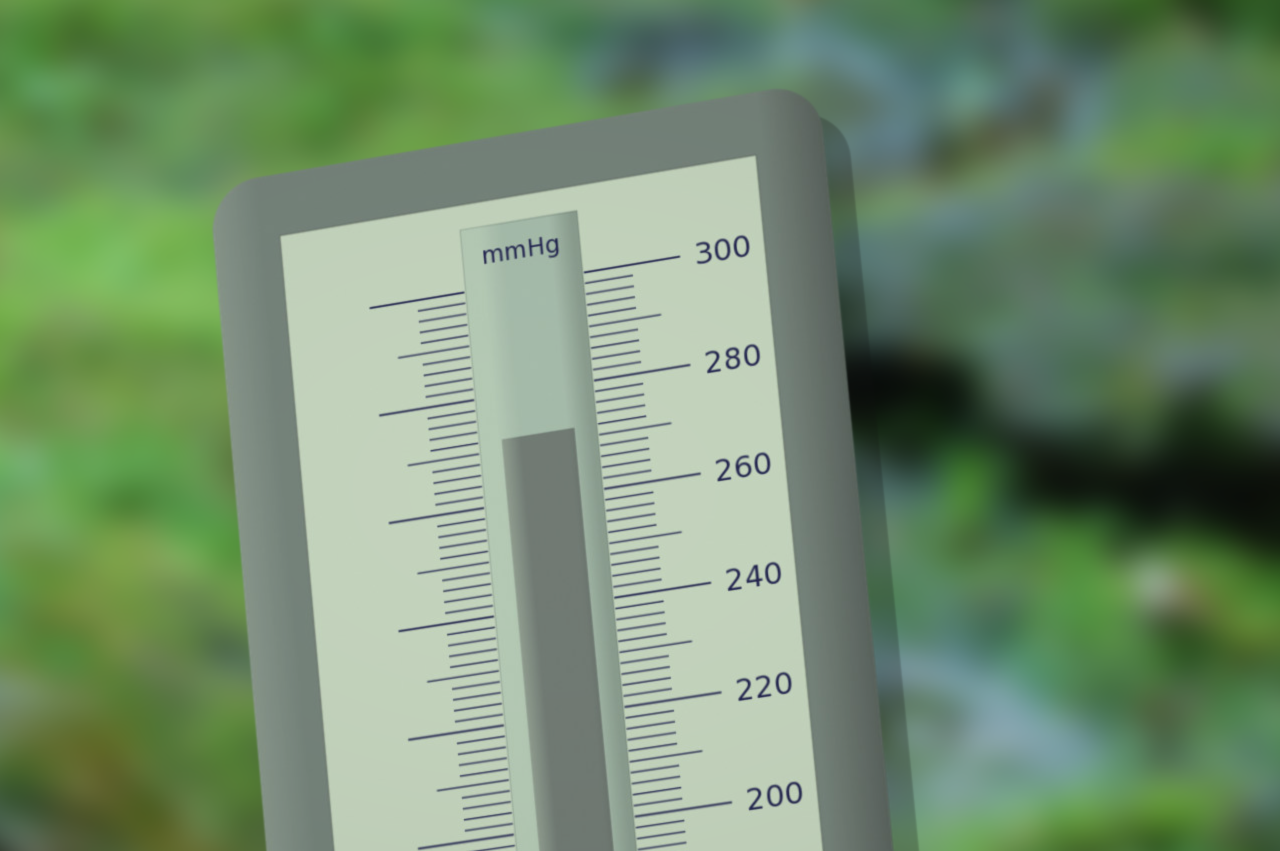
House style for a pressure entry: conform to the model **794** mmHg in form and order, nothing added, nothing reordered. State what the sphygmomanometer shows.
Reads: **272** mmHg
